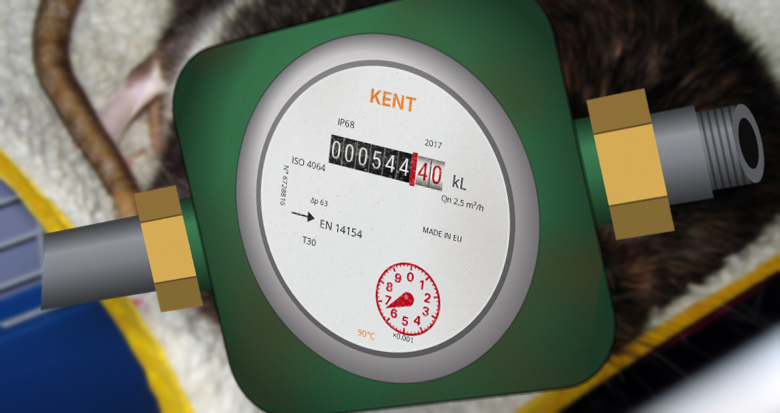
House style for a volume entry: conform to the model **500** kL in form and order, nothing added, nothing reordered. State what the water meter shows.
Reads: **544.406** kL
